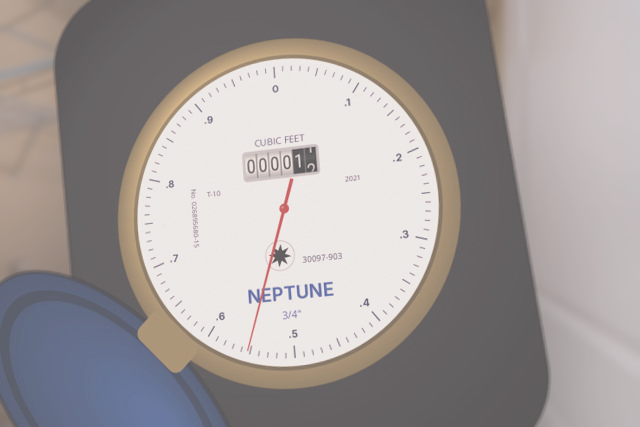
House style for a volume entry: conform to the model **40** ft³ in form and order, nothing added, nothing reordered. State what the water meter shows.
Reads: **11.55** ft³
